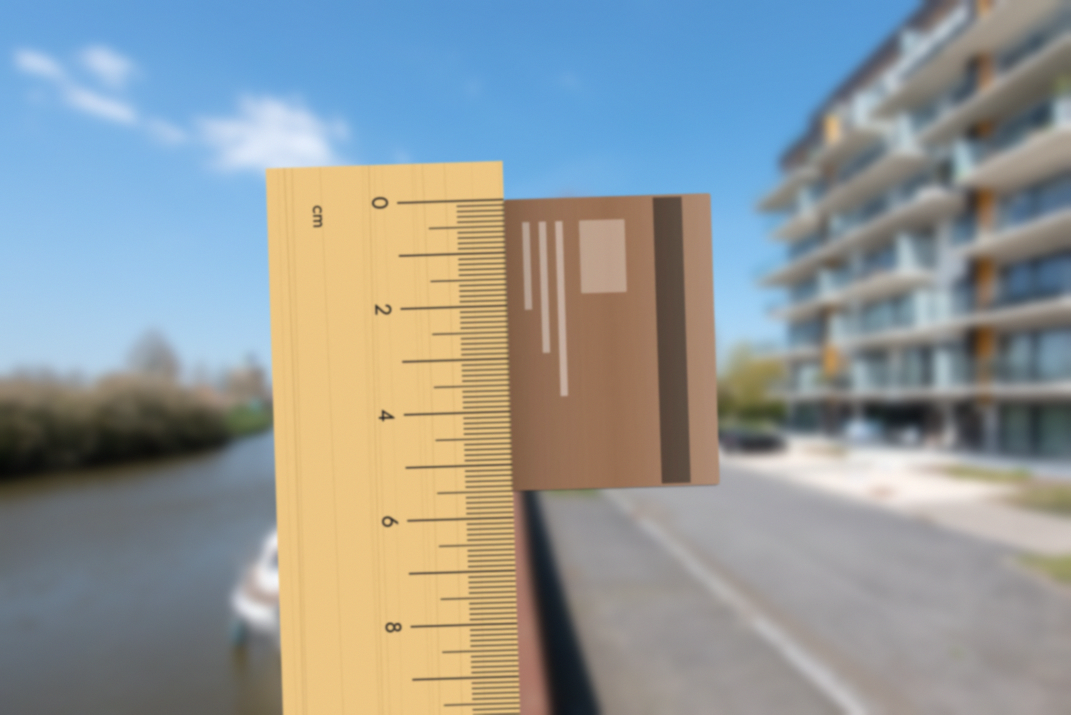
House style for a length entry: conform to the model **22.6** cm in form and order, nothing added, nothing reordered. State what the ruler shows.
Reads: **5.5** cm
